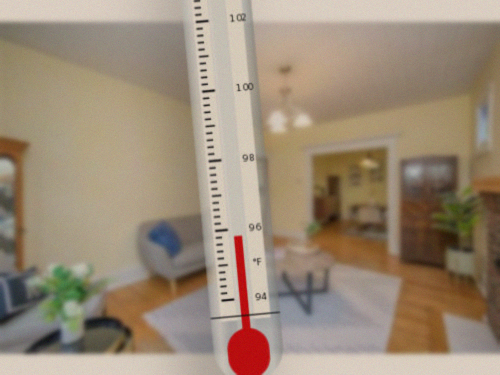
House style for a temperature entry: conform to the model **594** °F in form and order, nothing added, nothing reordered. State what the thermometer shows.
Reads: **95.8** °F
